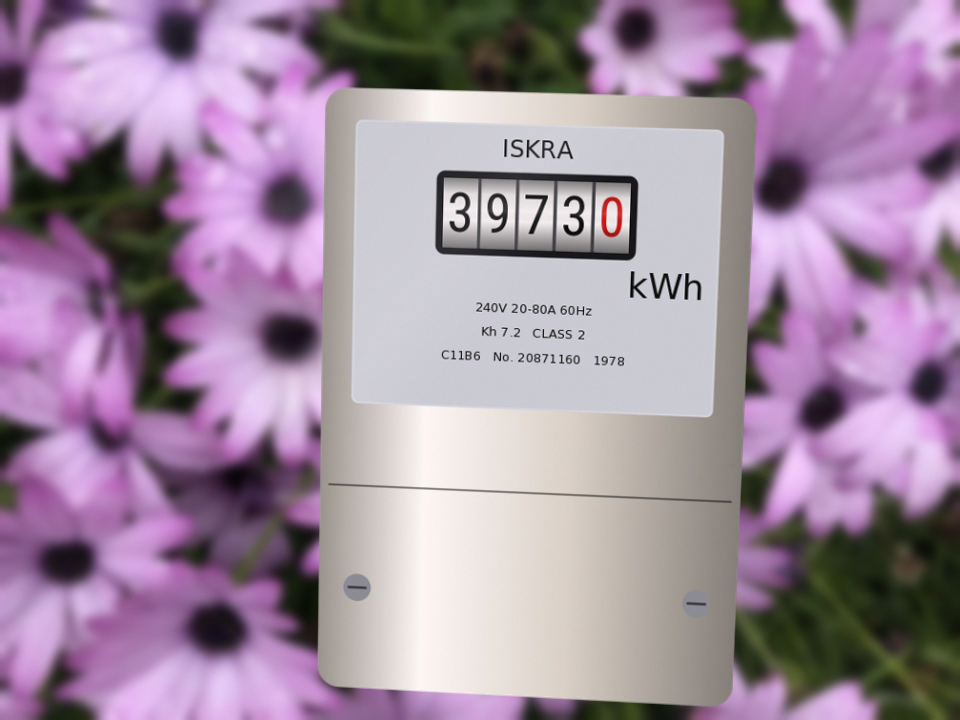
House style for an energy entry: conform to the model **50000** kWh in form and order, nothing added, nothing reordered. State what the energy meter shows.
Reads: **3973.0** kWh
